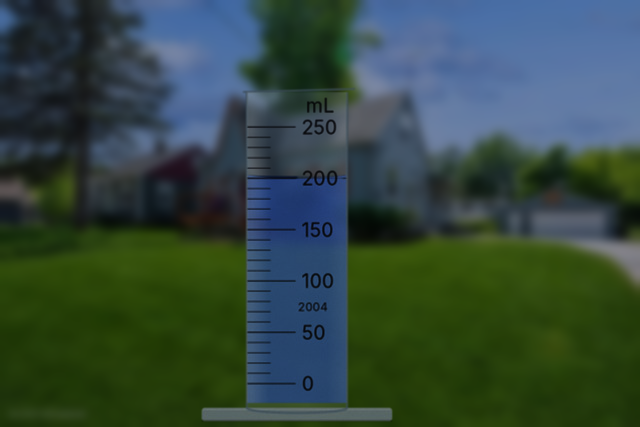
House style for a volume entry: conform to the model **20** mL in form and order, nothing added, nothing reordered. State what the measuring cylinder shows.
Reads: **200** mL
